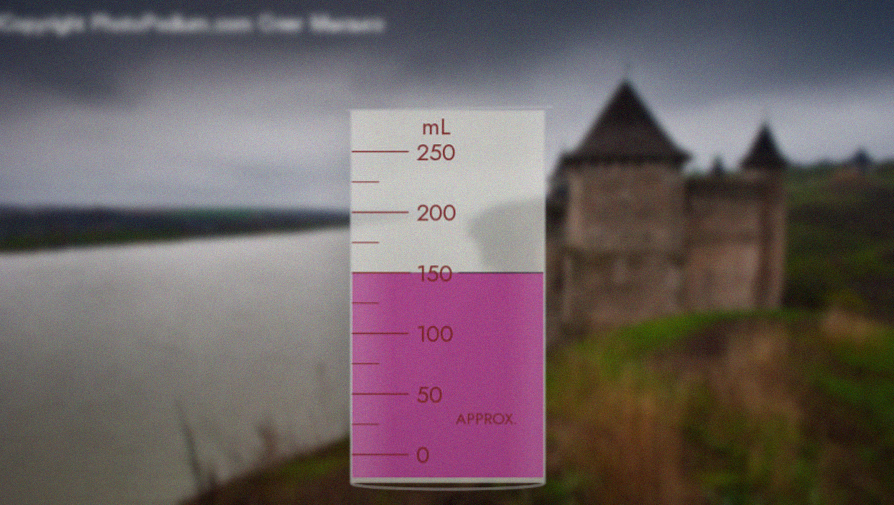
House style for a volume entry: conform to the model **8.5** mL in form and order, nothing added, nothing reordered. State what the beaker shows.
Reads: **150** mL
